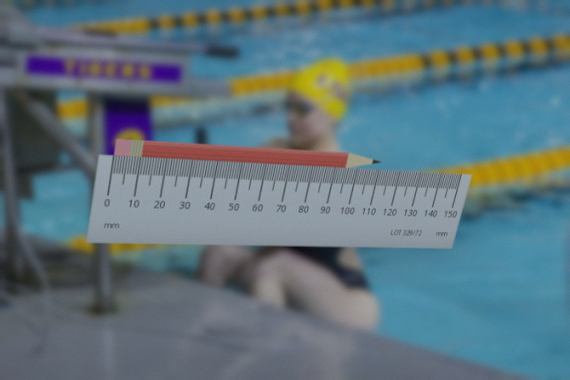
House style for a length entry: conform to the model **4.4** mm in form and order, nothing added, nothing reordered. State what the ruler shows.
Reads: **110** mm
